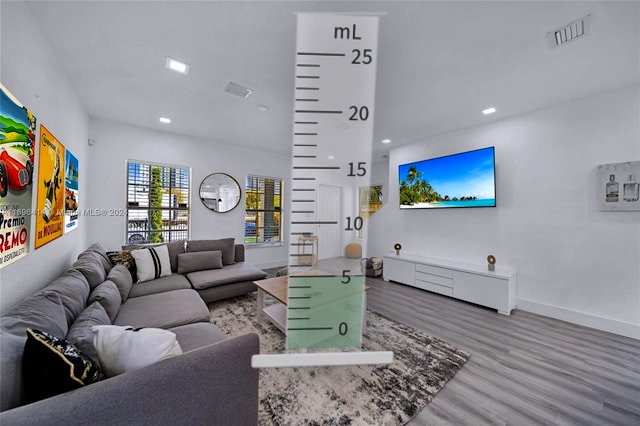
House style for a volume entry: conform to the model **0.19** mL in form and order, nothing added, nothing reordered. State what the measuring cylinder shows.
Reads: **5** mL
